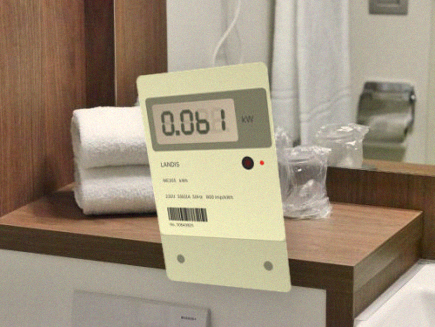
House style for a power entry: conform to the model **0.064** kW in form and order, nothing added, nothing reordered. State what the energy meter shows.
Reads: **0.061** kW
